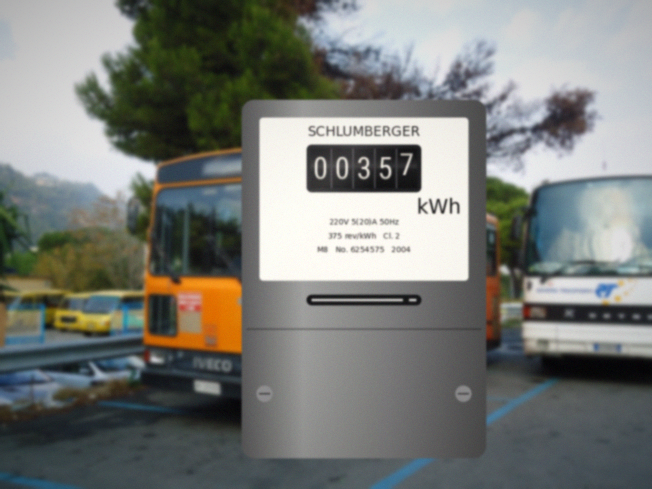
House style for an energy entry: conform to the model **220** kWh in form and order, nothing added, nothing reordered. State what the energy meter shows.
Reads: **357** kWh
